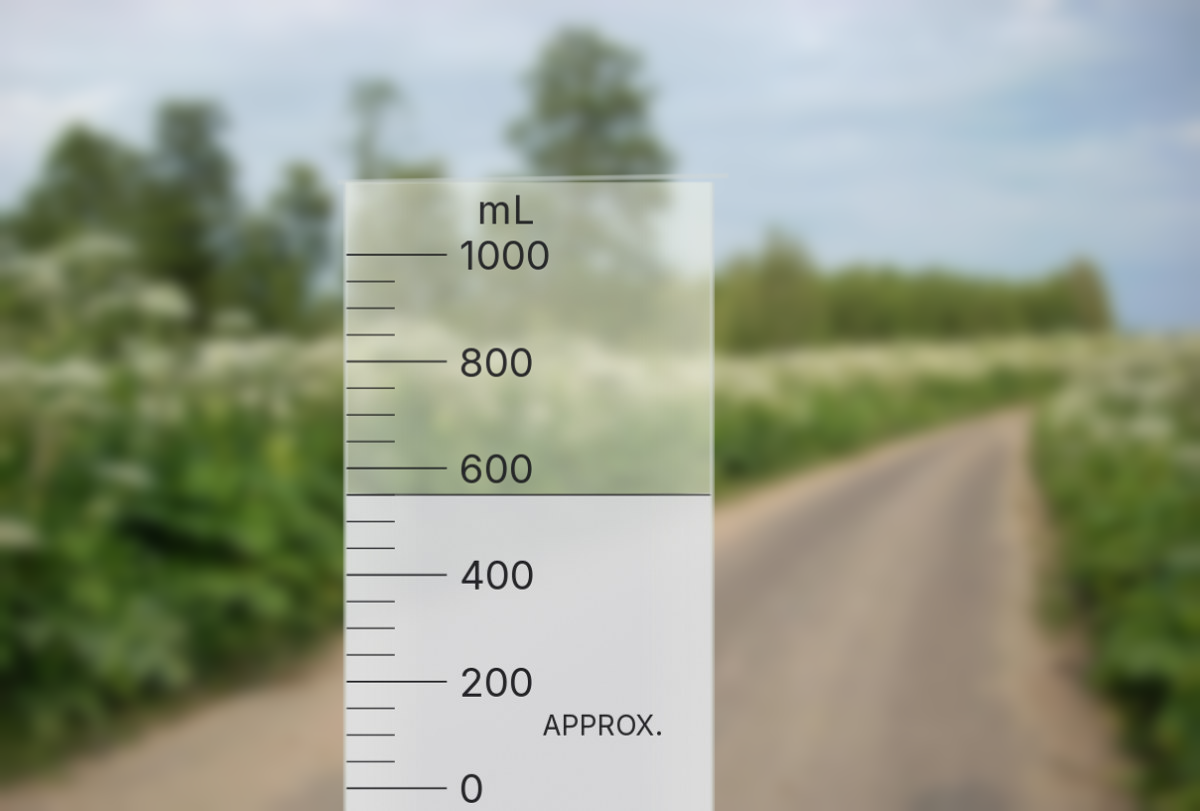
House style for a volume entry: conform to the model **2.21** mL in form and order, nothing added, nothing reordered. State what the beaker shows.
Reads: **550** mL
